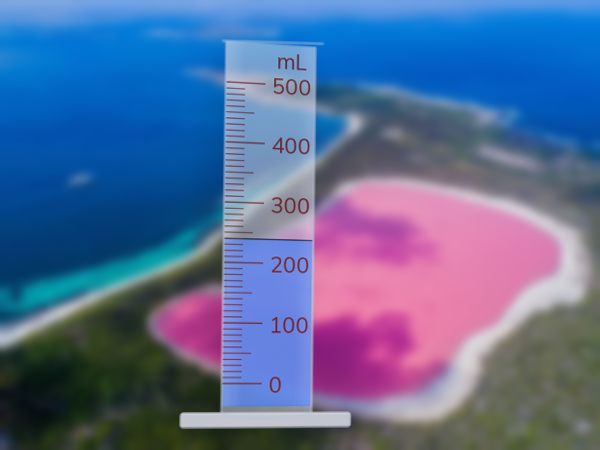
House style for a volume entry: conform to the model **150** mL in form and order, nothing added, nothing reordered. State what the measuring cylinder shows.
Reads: **240** mL
